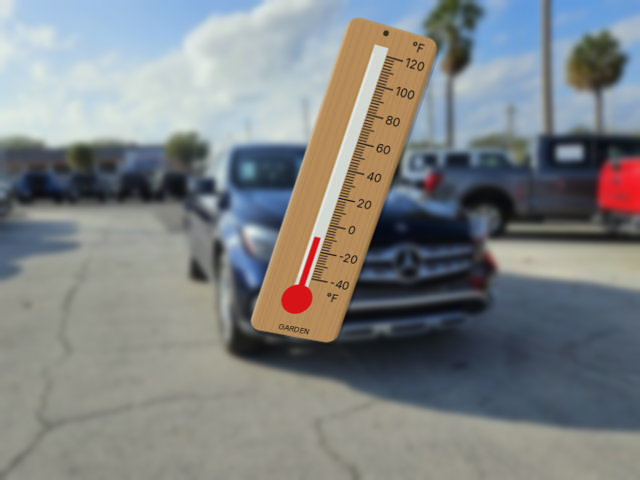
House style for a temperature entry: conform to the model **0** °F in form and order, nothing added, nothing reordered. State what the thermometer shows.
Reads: **-10** °F
